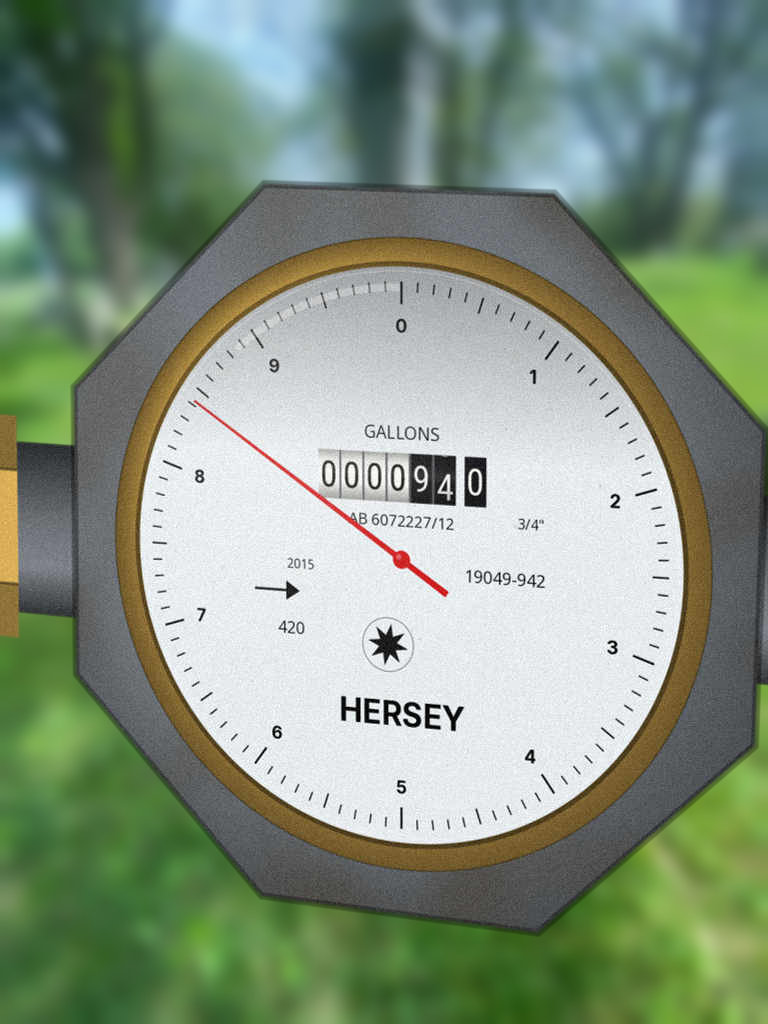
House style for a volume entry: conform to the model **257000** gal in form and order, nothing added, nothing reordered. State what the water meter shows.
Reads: **938.4** gal
